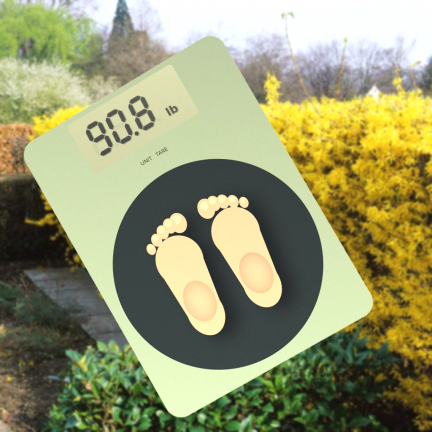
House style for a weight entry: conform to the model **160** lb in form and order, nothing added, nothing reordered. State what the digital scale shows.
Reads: **90.8** lb
